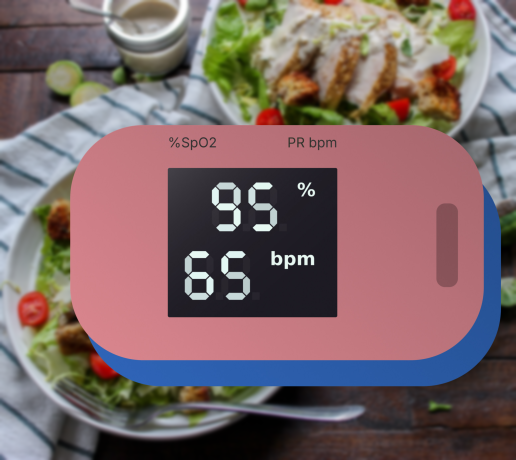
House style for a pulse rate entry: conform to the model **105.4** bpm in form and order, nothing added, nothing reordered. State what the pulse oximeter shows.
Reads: **65** bpm
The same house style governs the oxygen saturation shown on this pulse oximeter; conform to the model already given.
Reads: **95** %
